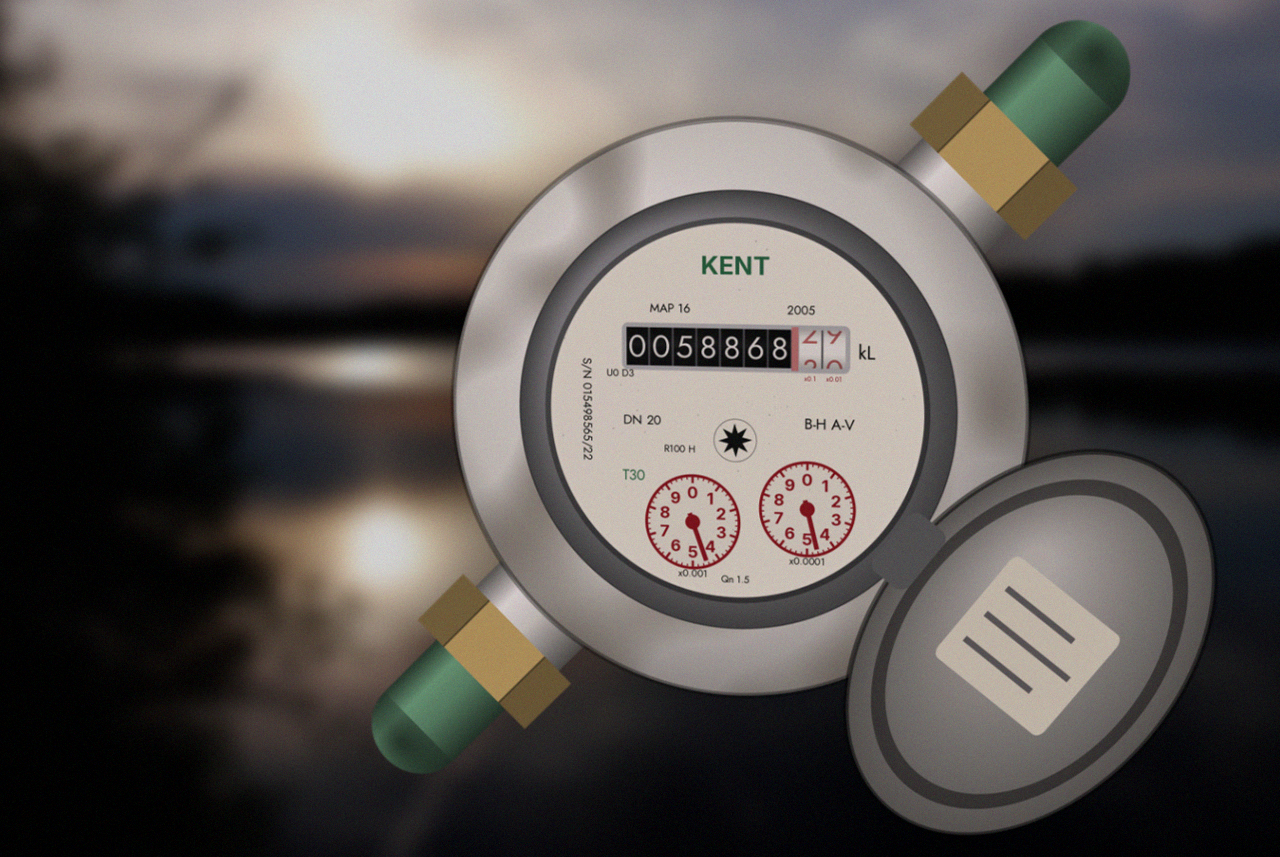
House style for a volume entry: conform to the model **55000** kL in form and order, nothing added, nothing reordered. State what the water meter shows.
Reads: **58868.2944** kL
